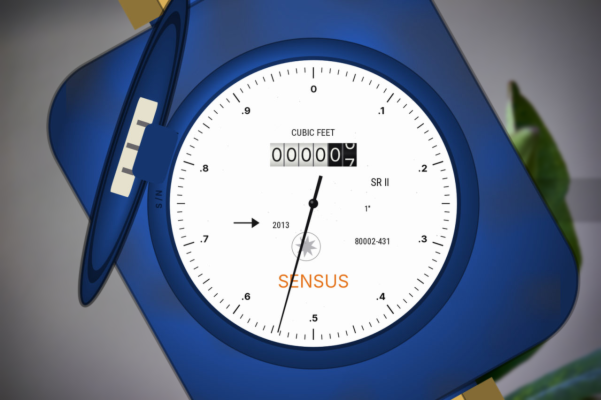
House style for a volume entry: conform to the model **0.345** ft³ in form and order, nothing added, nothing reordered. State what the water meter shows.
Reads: **6.54** ft³
